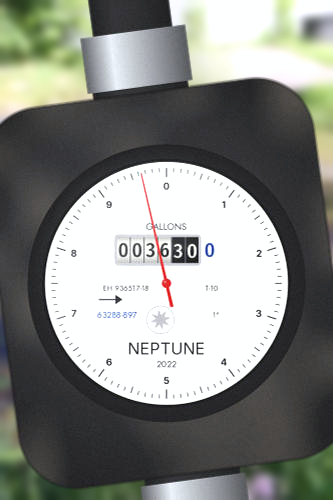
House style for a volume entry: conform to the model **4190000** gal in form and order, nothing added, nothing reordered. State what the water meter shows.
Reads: **36299.6** gal
